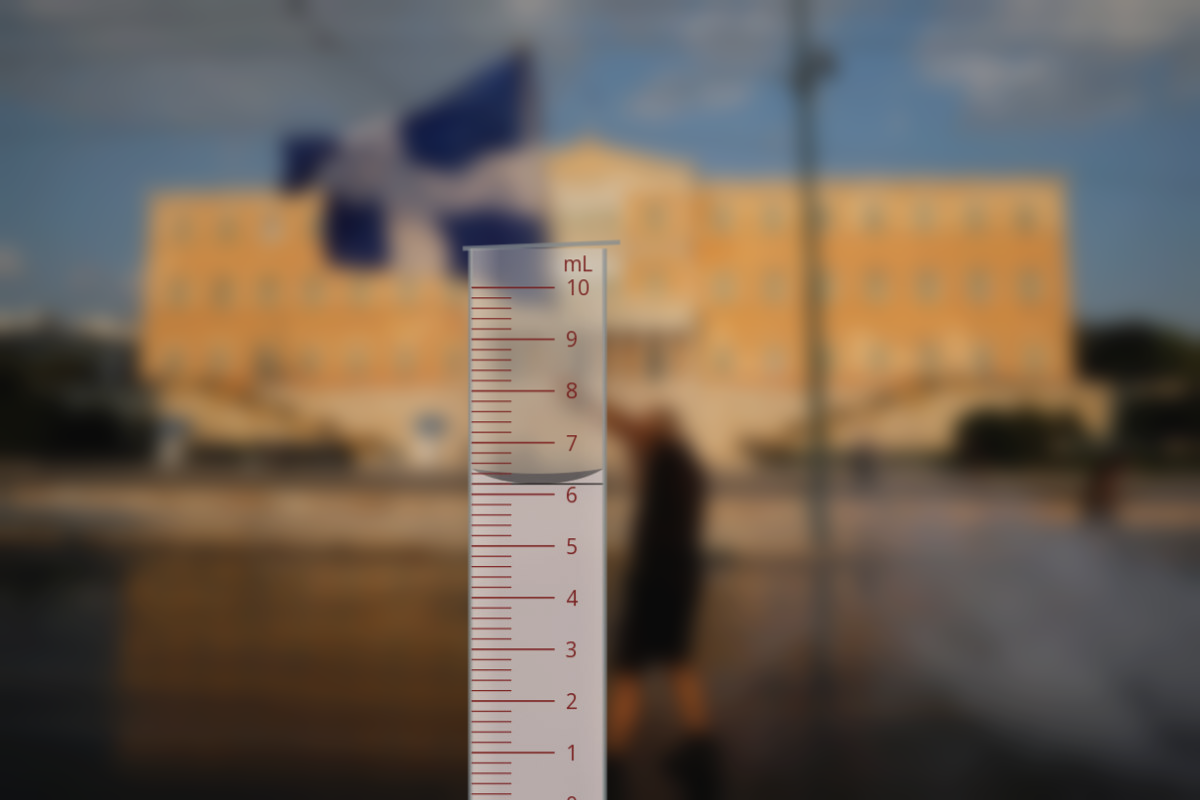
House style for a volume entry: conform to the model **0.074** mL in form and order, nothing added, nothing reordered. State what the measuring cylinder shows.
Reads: **6.2** mL
